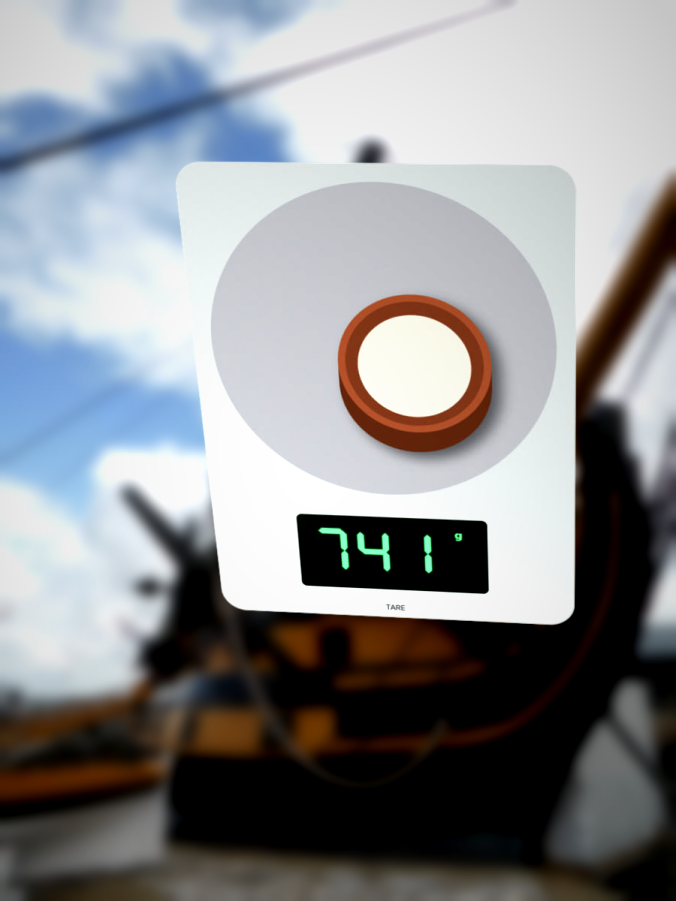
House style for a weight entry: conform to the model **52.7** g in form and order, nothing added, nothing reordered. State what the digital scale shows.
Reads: **741** g
